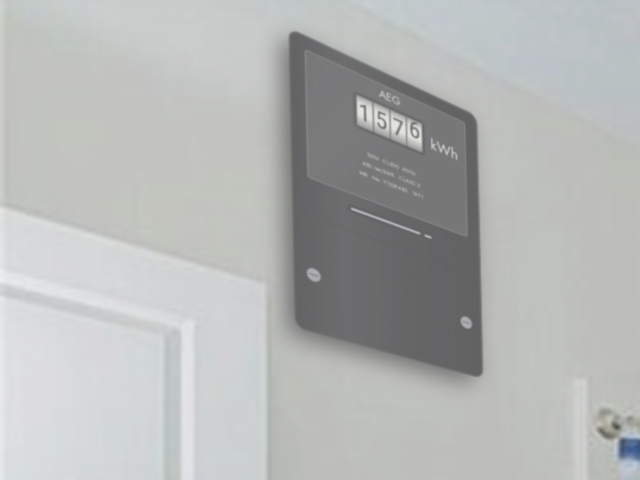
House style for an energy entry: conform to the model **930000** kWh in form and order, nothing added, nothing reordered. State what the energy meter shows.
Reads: **1576** kWh
